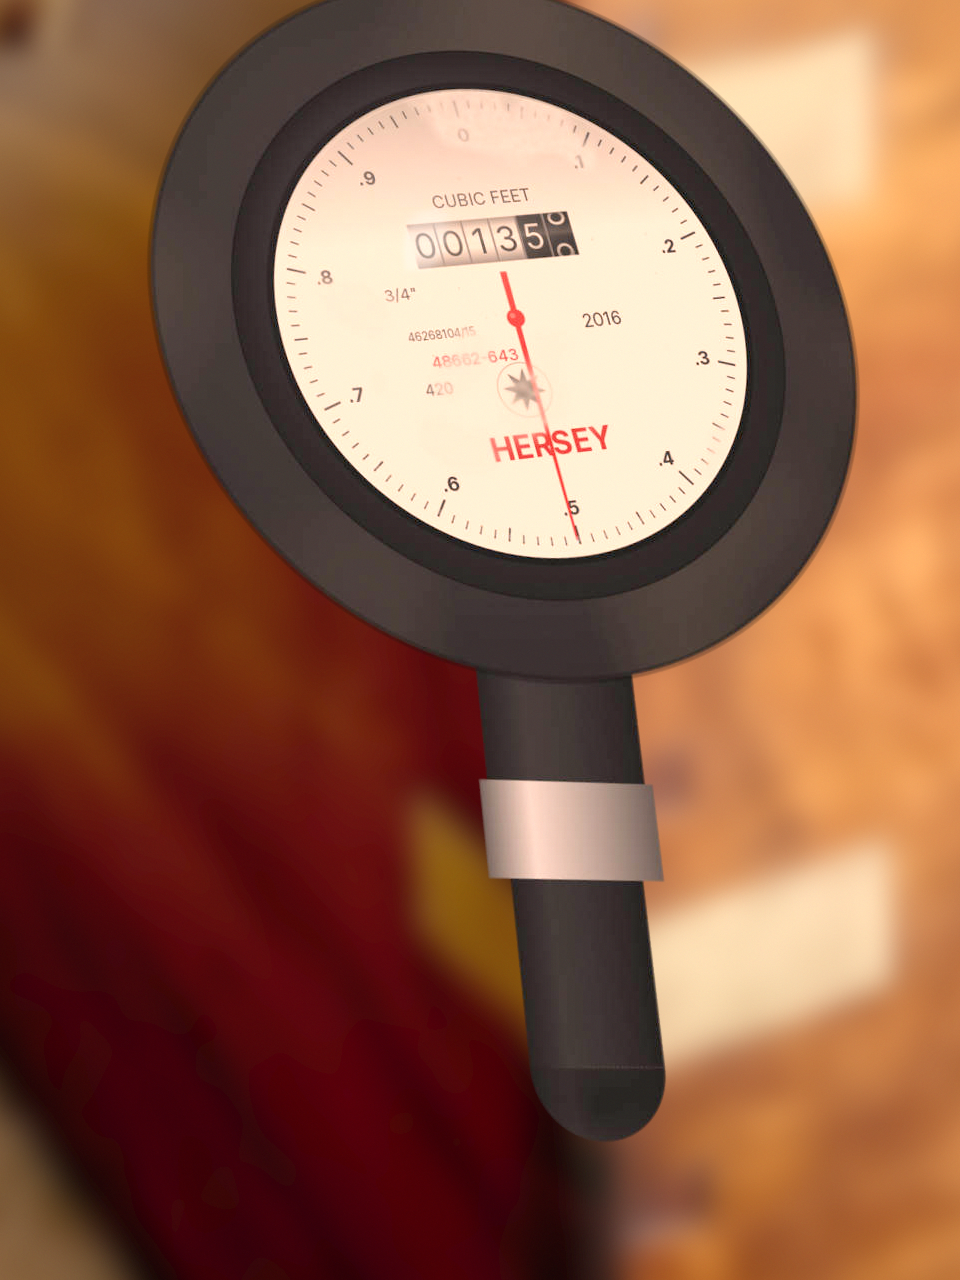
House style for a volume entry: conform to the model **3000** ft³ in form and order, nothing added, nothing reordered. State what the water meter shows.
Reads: **1358.50** ft³
